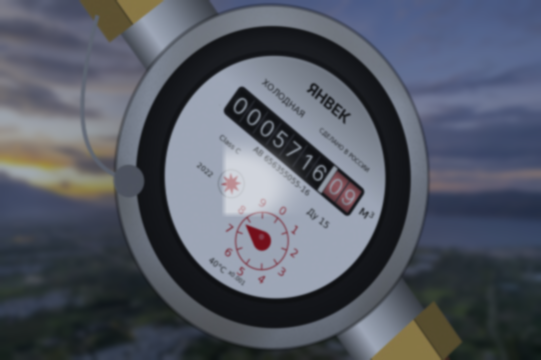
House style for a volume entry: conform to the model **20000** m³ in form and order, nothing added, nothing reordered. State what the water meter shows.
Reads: **5716.097** m³
